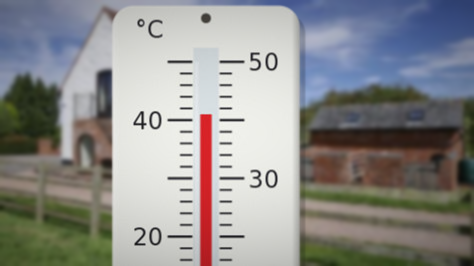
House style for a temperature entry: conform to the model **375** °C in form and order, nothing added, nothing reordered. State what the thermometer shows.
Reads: **41** °C
